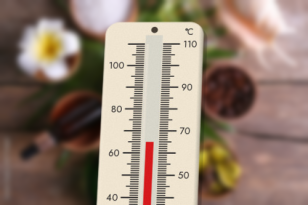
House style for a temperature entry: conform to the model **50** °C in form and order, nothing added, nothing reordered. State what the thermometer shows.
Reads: **65** °C
